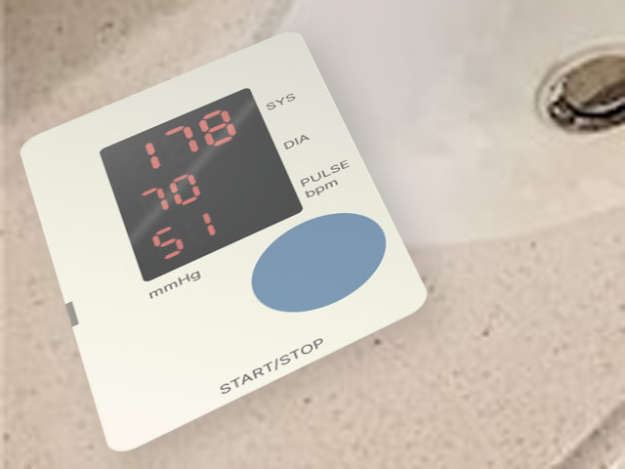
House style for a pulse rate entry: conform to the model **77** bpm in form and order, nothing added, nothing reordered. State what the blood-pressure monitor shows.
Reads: **51** bpm
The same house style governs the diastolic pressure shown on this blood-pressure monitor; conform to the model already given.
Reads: **70** mmHg
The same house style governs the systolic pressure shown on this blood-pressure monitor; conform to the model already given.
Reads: **178** mmHg
